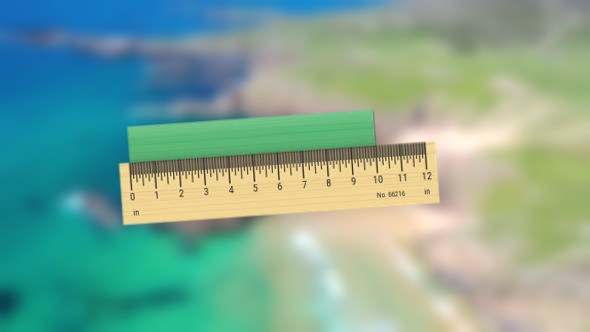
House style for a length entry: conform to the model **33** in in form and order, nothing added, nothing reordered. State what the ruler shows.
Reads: **10** in
